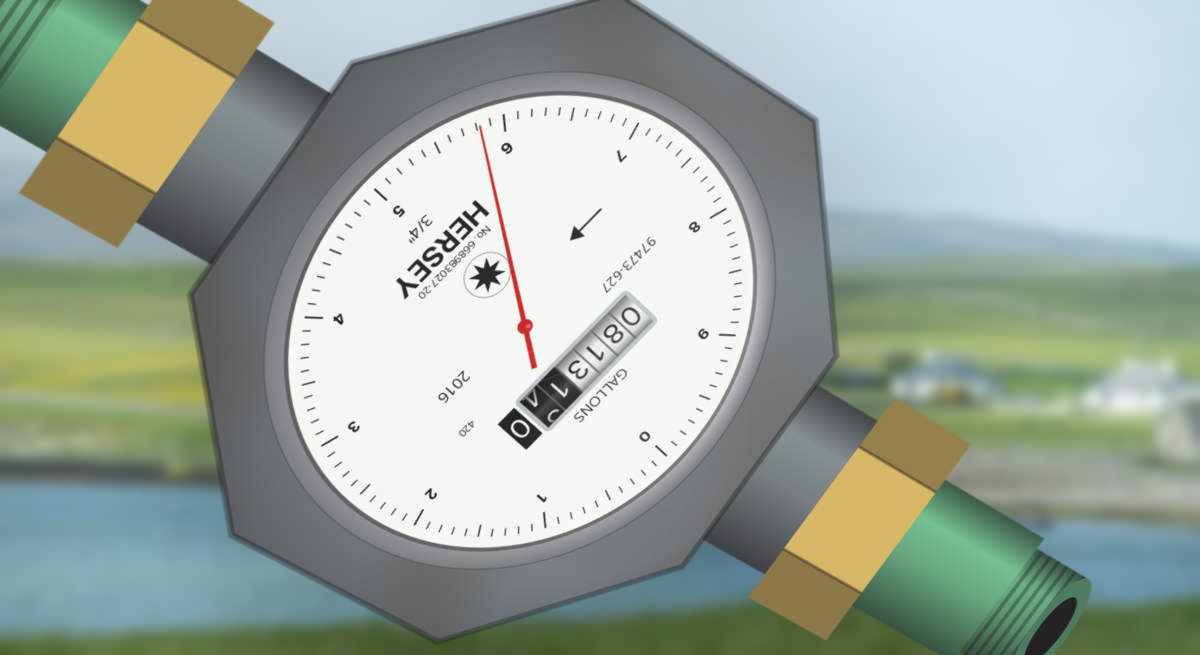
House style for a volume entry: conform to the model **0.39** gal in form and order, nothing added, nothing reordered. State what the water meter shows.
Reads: **813135.8** gal
